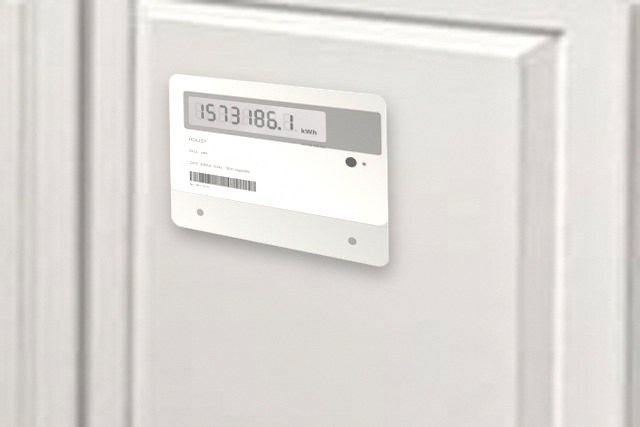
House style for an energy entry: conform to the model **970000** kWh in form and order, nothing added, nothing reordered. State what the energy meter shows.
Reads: **1573186.1** kWh
